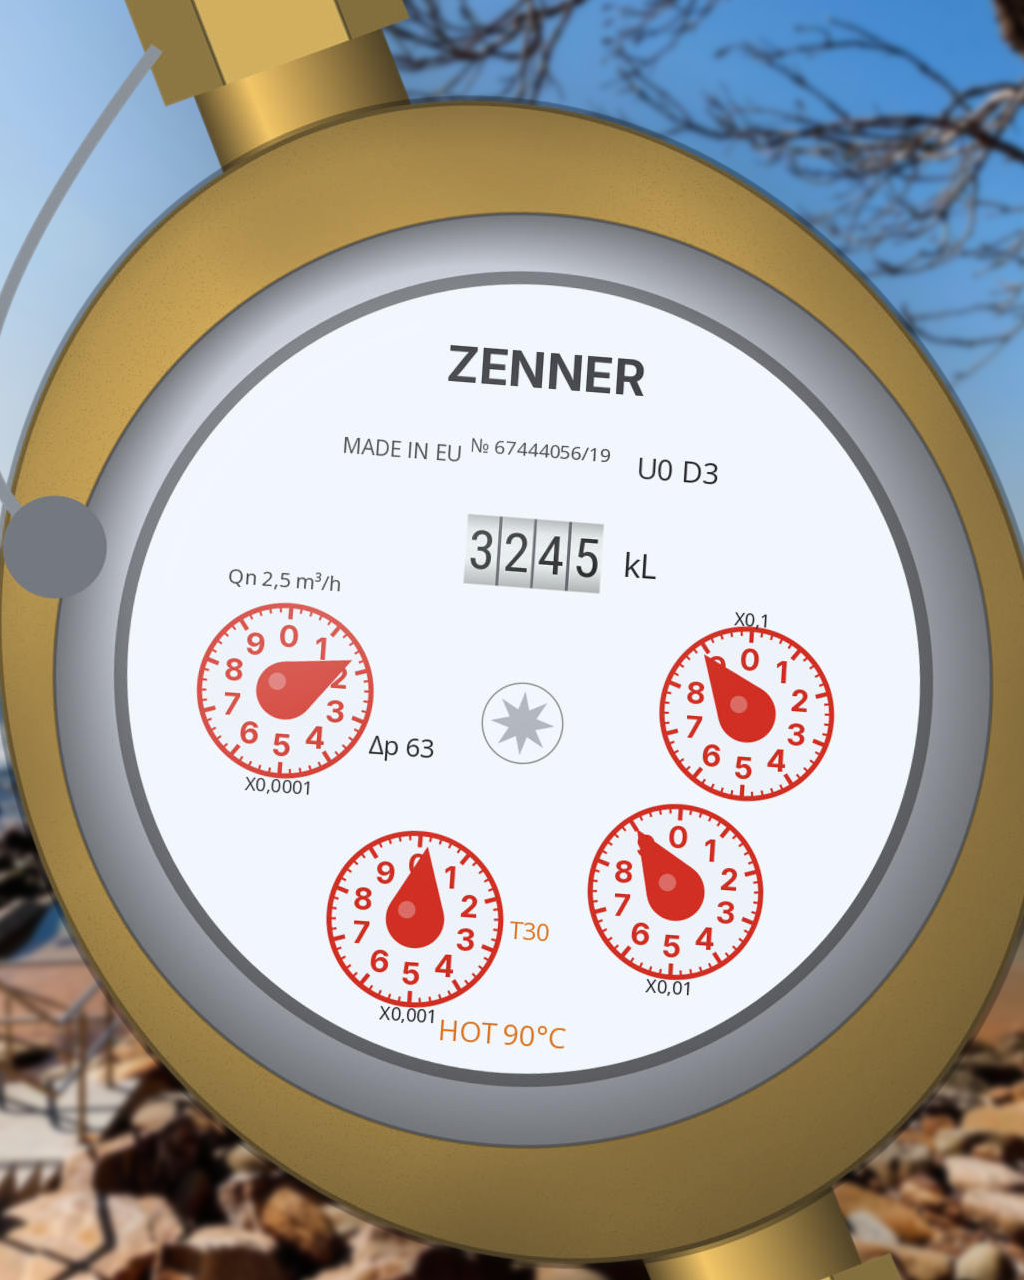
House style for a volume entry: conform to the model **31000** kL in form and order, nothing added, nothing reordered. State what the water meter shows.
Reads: **3245.8901** kL
